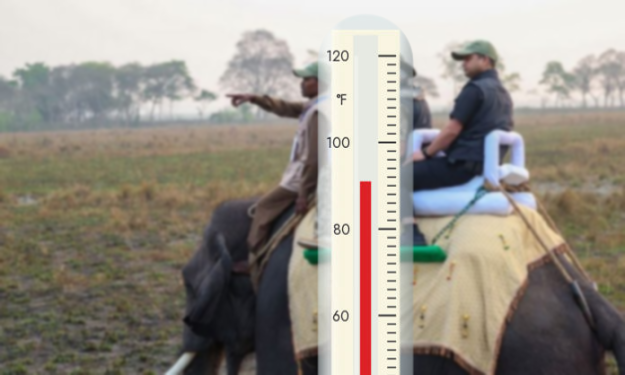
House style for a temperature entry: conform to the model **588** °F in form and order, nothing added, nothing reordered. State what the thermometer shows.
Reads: **91** °F
